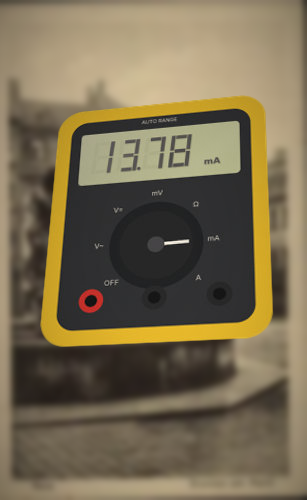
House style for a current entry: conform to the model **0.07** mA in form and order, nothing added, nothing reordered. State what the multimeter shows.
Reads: **13.78** mA
